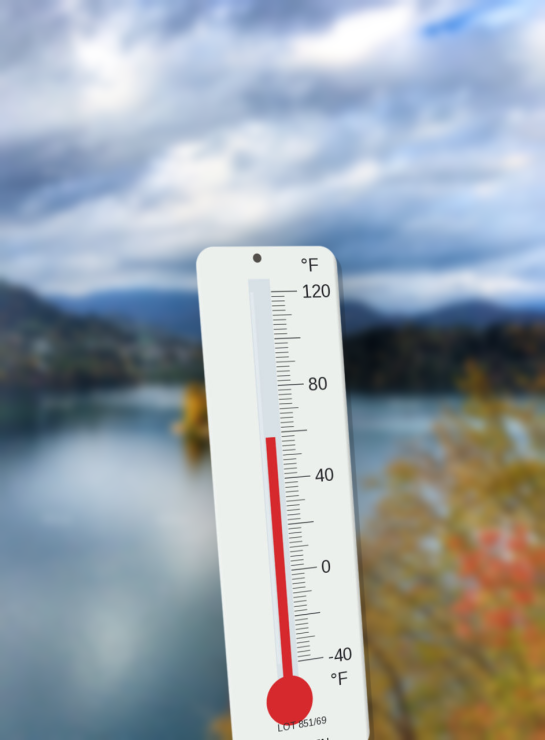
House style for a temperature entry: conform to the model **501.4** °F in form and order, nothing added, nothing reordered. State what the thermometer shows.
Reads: **58** °F
